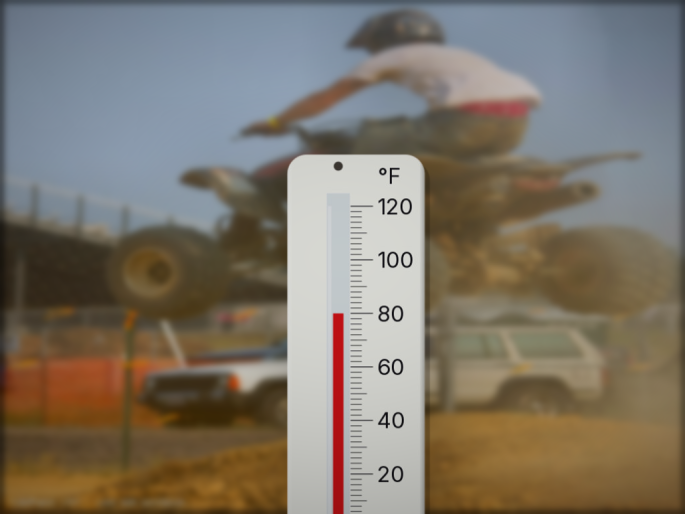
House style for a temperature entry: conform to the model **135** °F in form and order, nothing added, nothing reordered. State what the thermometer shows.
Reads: **80** °F
